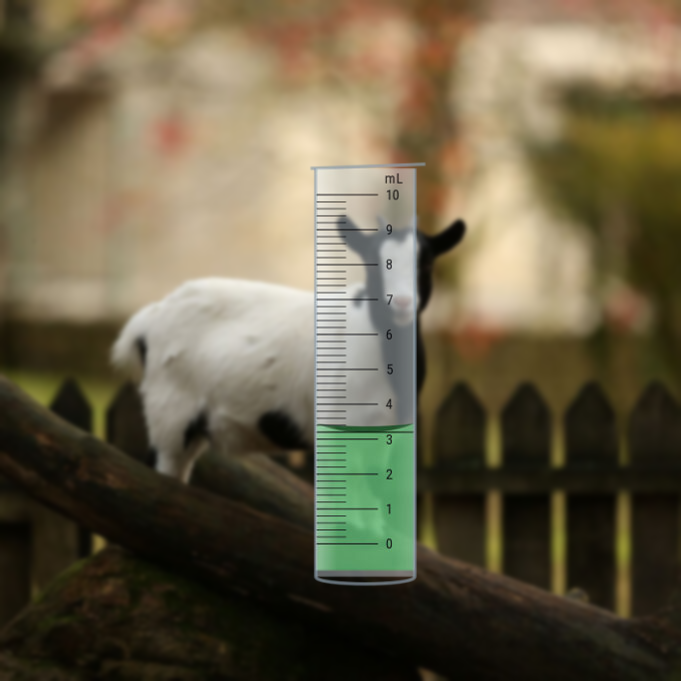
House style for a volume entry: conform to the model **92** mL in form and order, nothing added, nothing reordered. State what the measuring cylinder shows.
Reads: **3.2** mL
